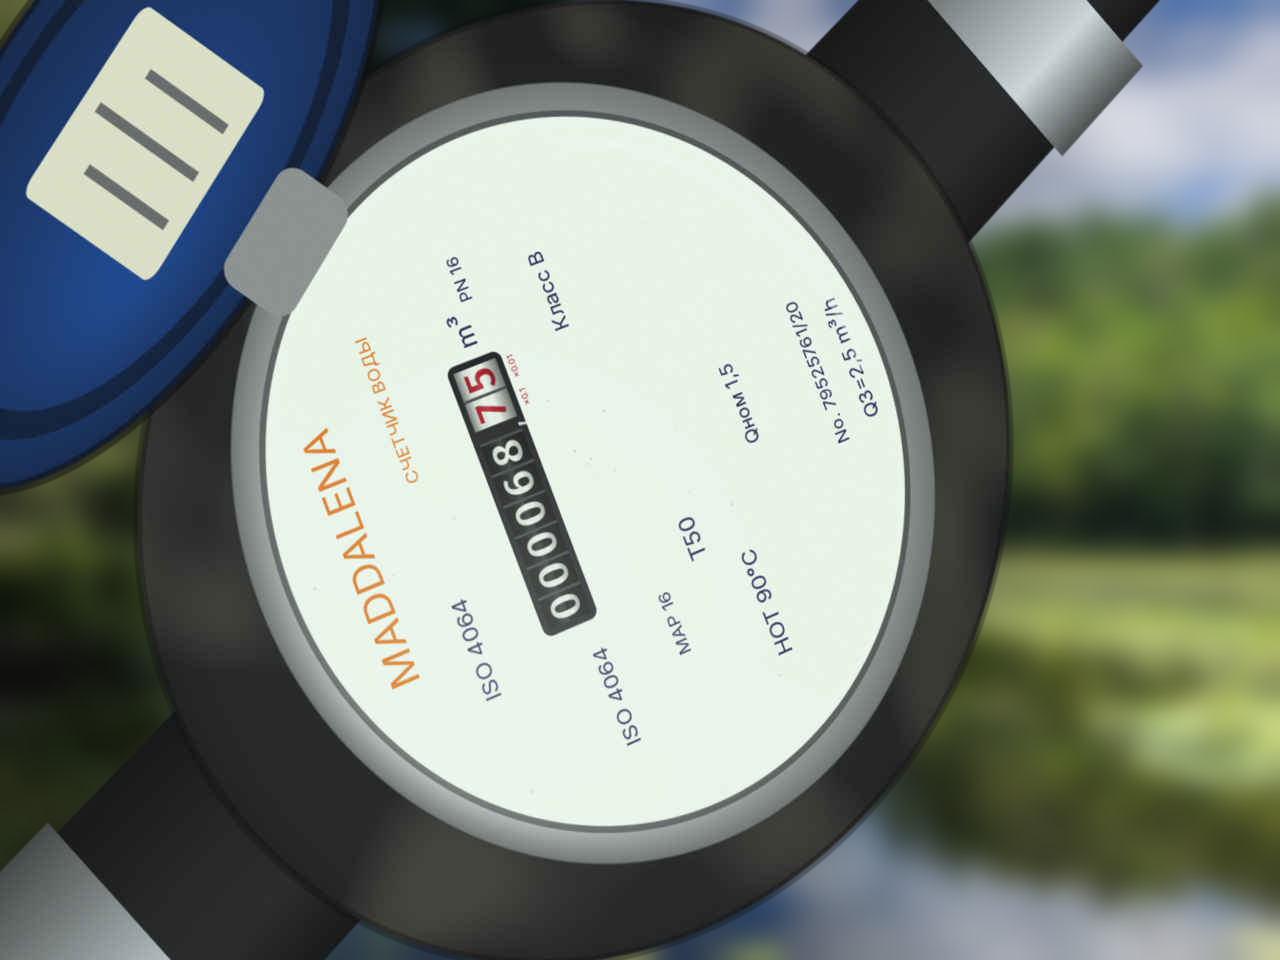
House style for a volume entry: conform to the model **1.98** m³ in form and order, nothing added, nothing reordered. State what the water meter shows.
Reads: **68.75** m³
